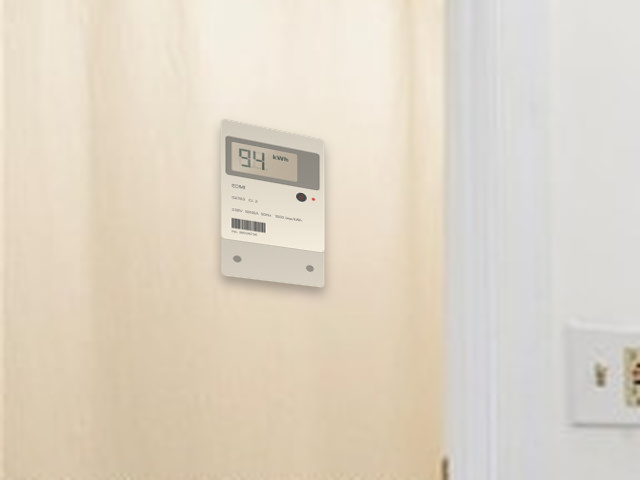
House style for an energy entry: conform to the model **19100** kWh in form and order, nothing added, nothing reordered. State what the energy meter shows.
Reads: **94** kWh
